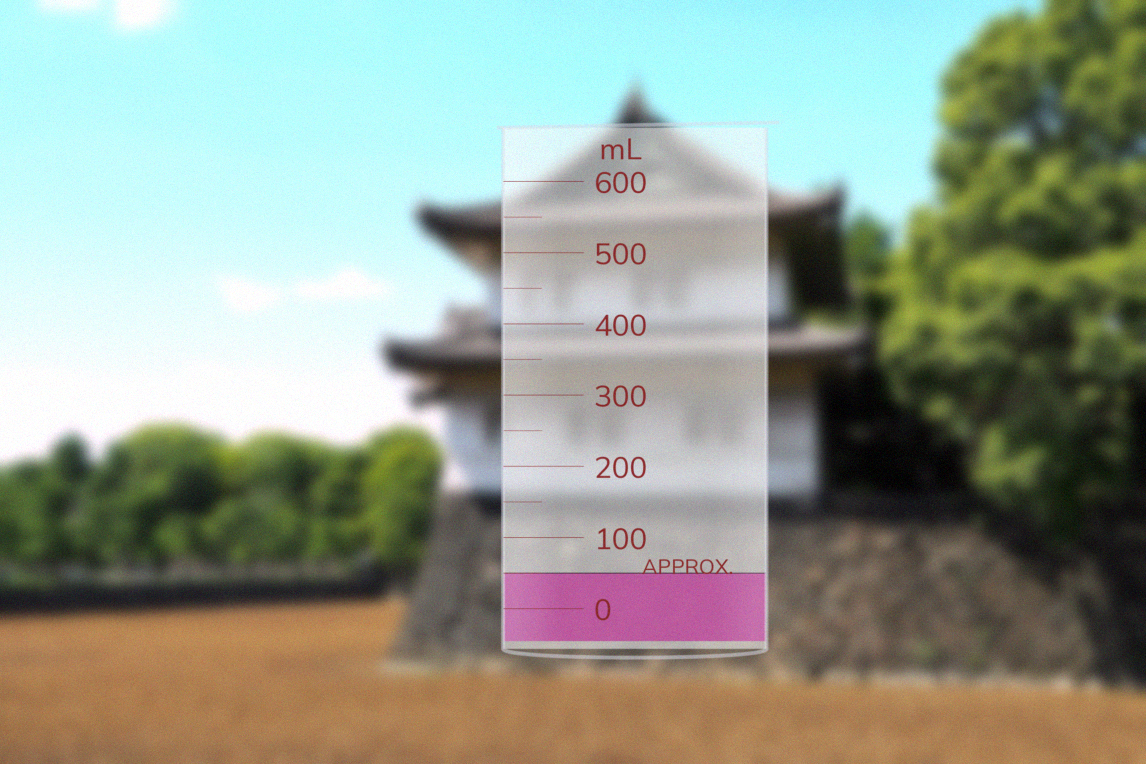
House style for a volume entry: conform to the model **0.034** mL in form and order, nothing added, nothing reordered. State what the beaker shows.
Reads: **50** mL
